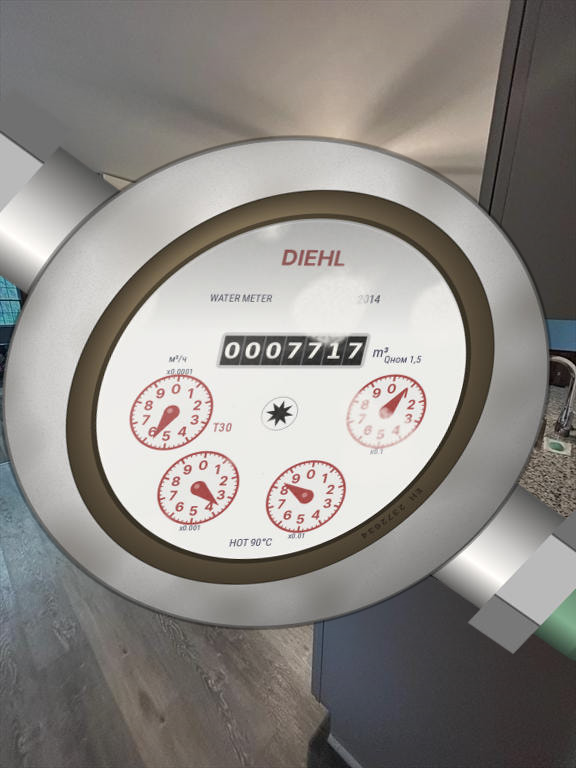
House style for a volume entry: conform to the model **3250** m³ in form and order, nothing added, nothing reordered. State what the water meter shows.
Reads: **7717.0835** m³
